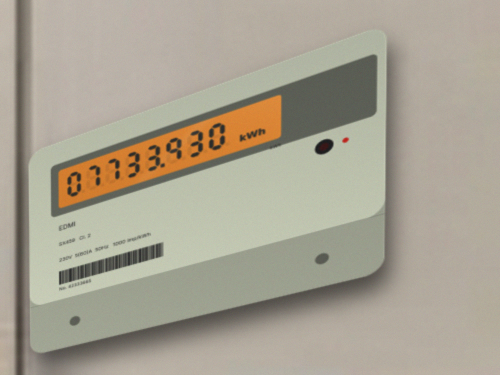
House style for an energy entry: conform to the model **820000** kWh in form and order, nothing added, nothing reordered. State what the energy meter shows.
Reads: **7733.930** kWh
